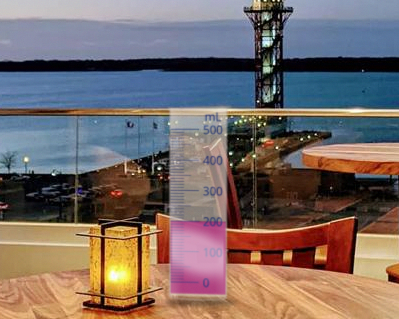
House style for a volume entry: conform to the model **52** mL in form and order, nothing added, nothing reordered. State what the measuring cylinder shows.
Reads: **200** mL
